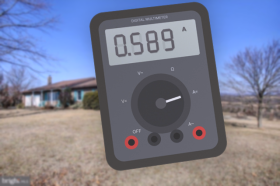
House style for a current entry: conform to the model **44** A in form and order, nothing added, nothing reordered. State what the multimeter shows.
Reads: **0.589** A
